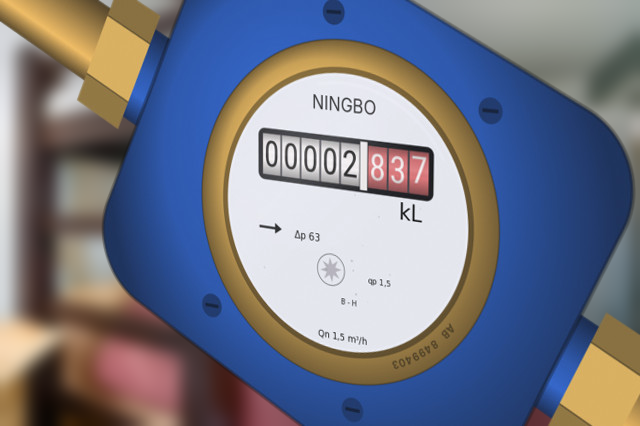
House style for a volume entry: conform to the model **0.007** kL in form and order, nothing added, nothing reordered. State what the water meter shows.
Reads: **2.837** kL
